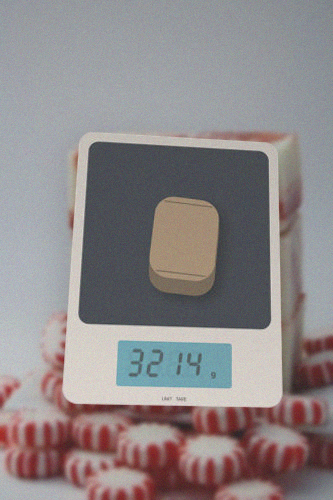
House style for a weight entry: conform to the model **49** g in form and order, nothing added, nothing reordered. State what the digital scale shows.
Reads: **3214** g
